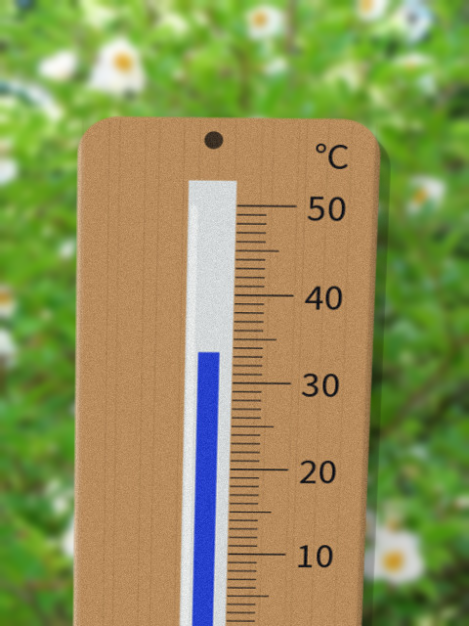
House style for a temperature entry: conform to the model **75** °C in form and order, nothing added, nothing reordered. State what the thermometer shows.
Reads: **33.5** °C
